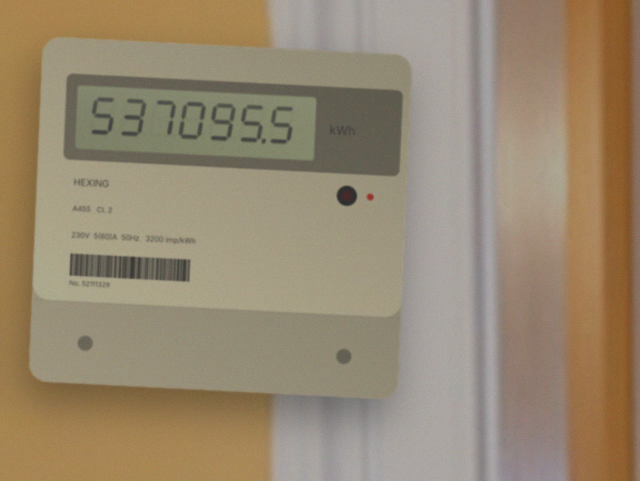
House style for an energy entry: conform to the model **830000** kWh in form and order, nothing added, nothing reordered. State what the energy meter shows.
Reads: **537095.5** kWh
